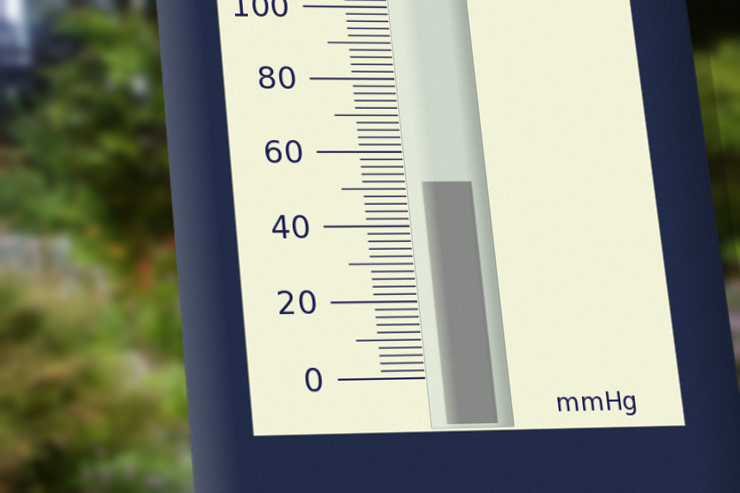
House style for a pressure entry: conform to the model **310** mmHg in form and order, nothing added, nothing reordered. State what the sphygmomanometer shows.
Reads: **52** mmHg
